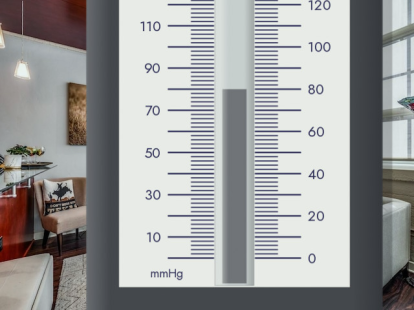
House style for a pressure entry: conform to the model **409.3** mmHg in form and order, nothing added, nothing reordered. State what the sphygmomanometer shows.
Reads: **80** mmHg
